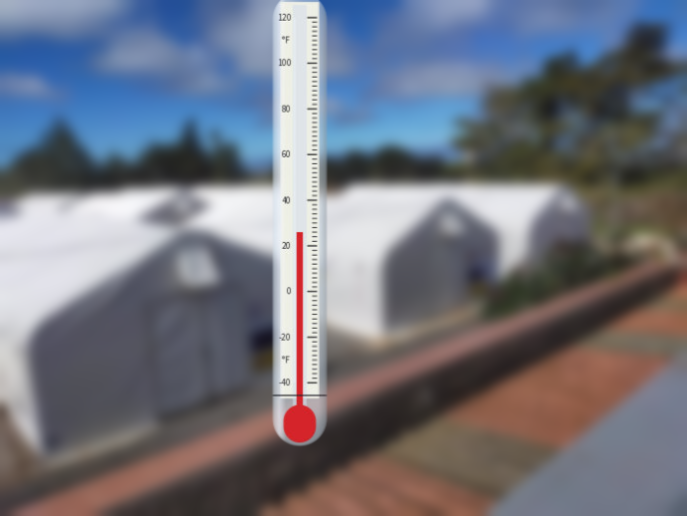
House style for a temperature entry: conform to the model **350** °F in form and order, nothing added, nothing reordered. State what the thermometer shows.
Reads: **26** °F
